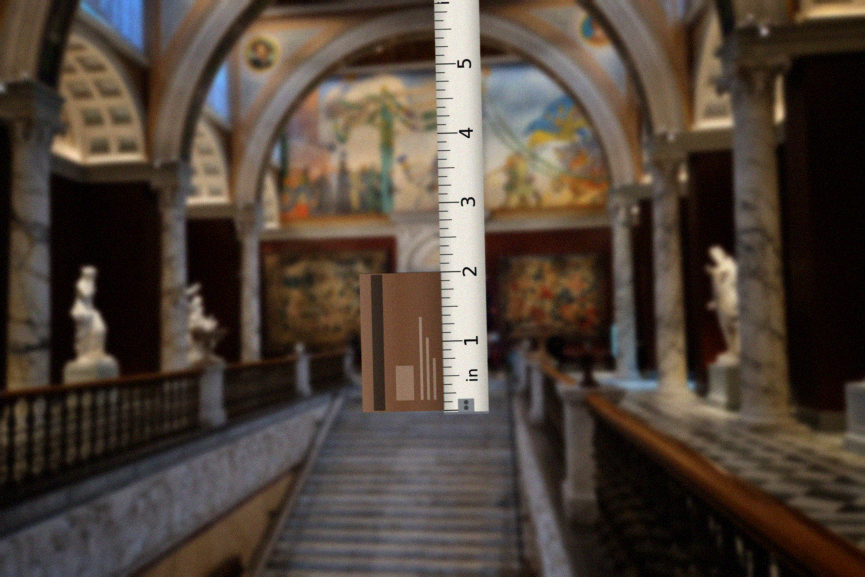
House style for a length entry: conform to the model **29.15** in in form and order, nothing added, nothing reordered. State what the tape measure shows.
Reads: **2** in
